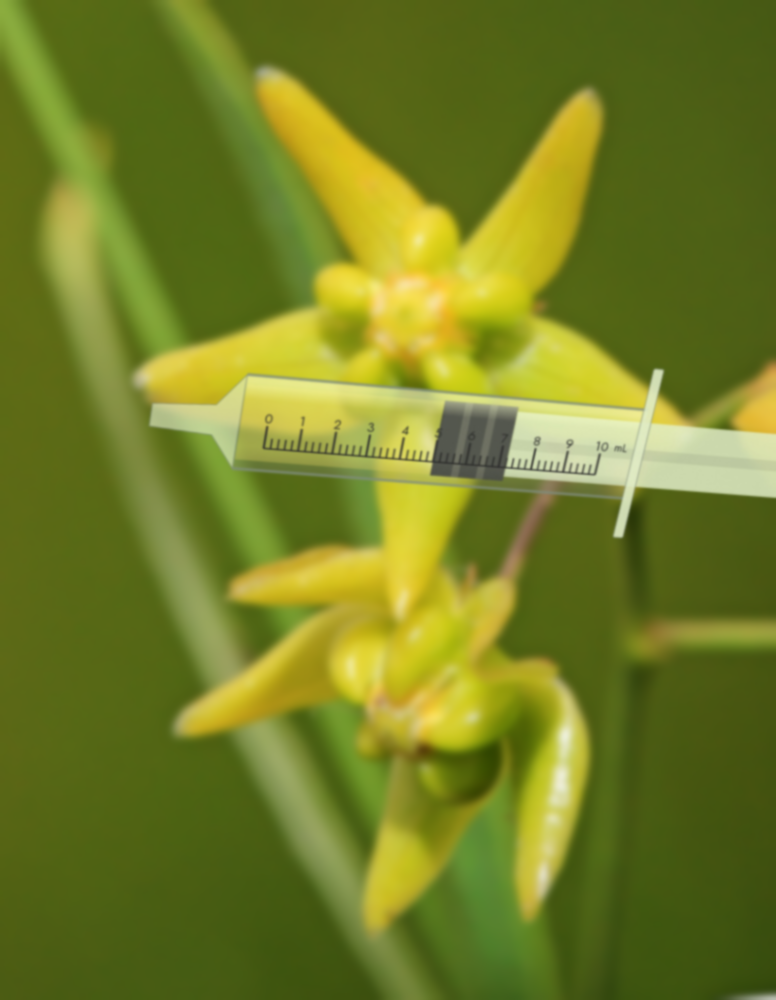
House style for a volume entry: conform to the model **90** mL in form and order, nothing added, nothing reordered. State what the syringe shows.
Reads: **5** mL
